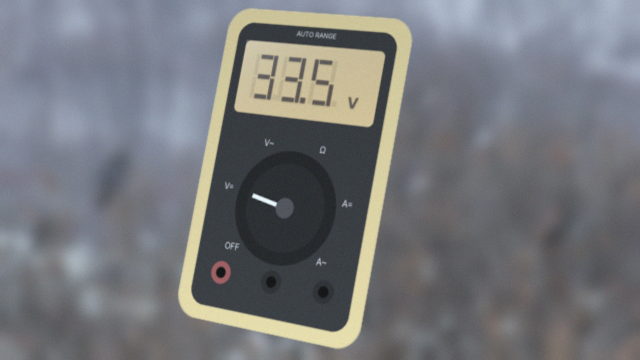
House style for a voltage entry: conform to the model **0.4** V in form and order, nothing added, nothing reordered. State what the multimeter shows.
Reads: **33.5** V
